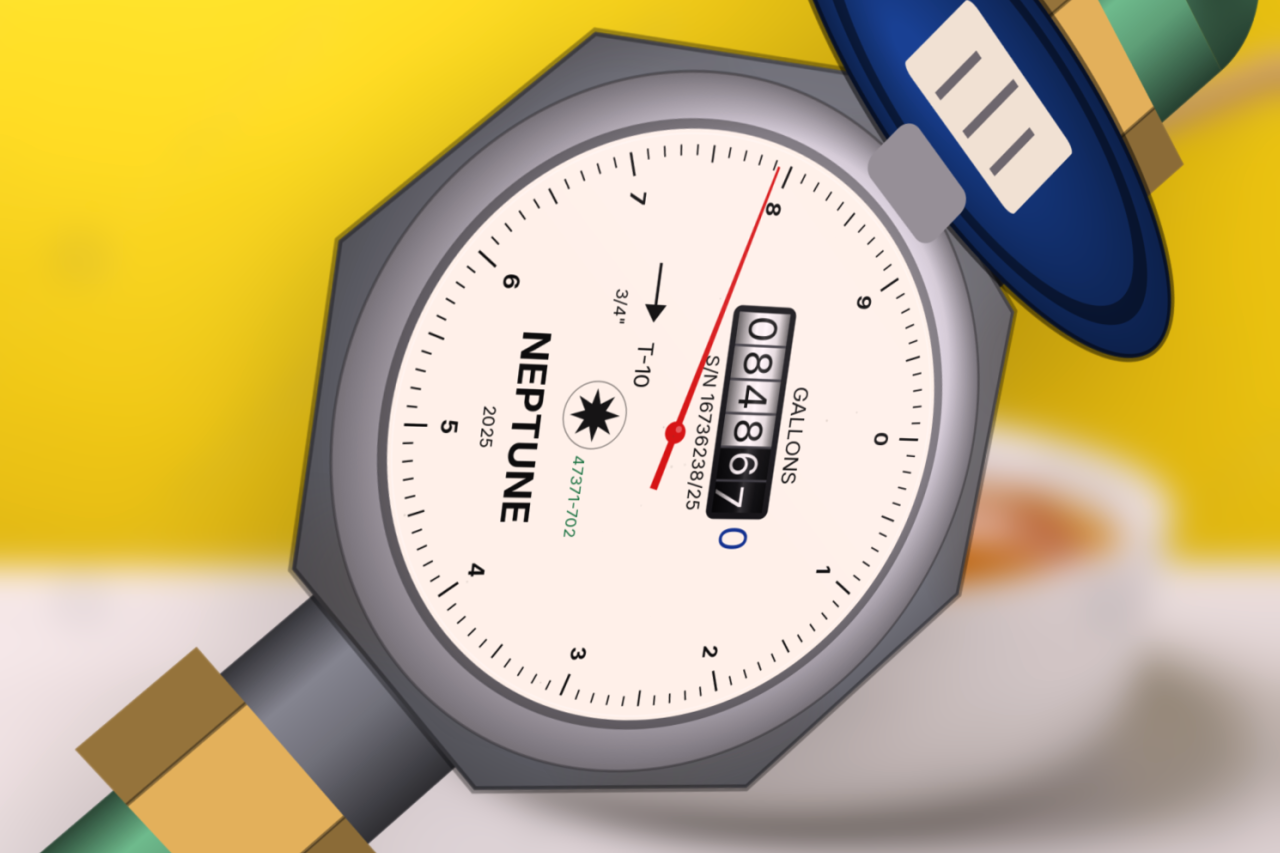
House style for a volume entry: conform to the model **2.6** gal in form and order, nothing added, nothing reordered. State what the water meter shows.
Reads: **848667.9** gal
